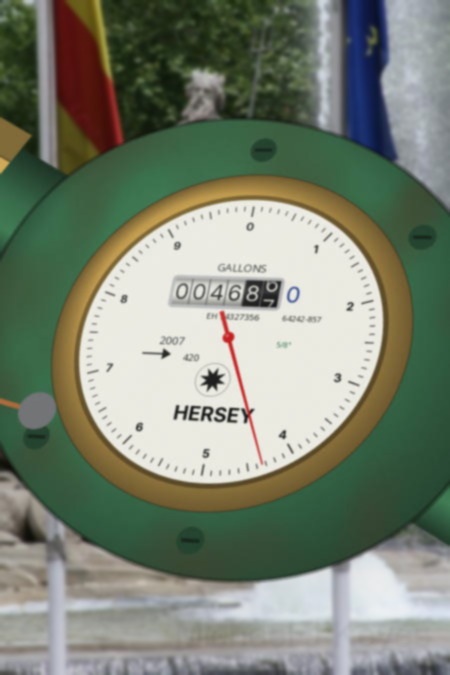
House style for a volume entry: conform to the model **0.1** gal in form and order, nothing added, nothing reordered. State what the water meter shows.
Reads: **46864.3** gal
